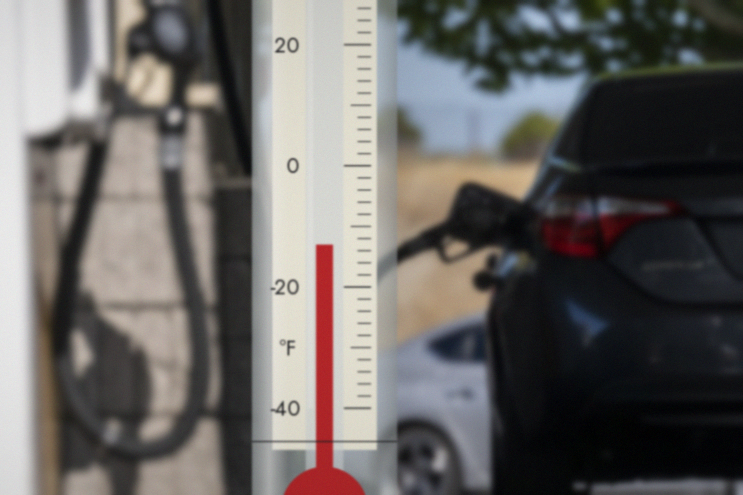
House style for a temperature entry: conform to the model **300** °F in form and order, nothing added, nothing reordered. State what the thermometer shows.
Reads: **-13** °F
